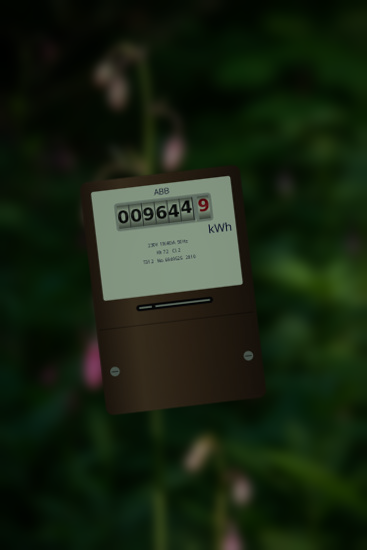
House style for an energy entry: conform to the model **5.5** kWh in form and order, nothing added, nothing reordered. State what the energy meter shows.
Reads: **9644.9** kWh
